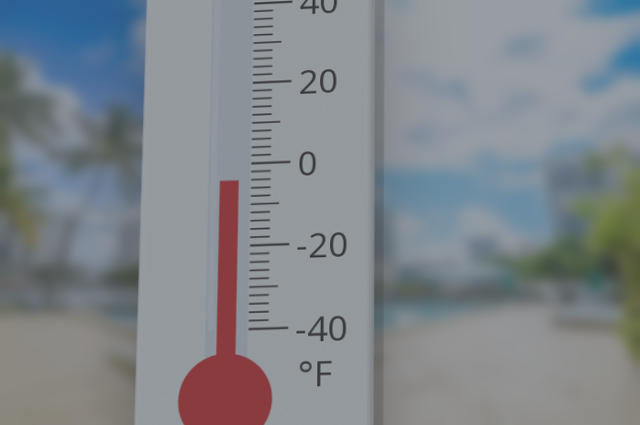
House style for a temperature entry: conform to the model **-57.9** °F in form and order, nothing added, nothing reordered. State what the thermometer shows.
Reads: **-4** °F
